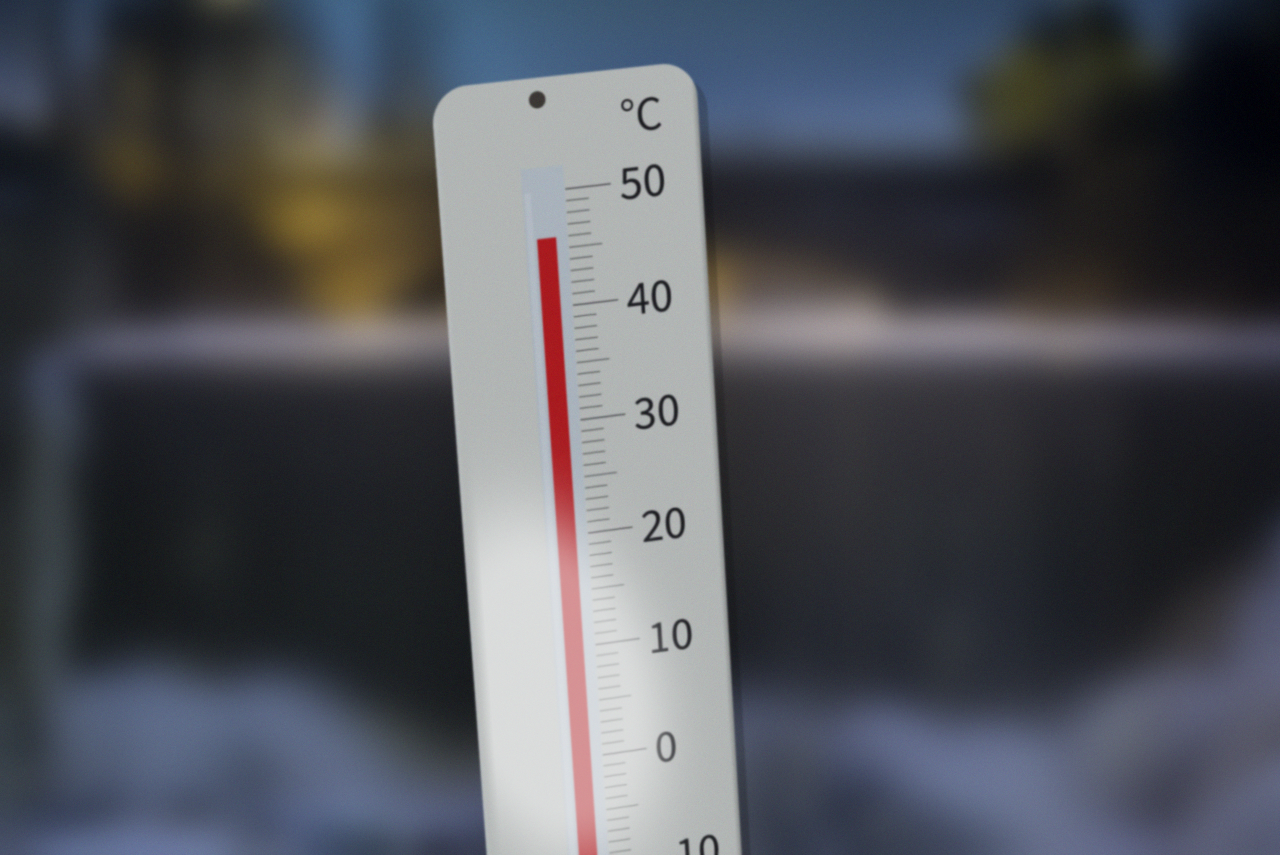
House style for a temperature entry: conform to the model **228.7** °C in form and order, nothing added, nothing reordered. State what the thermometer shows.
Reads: **46** °C
